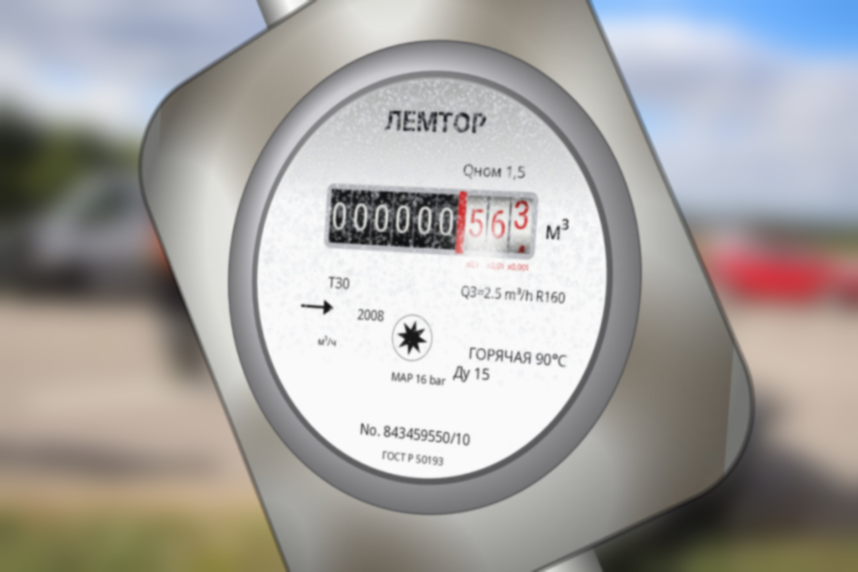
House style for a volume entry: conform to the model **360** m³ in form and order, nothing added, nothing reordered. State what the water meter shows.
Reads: **0.563** m³
